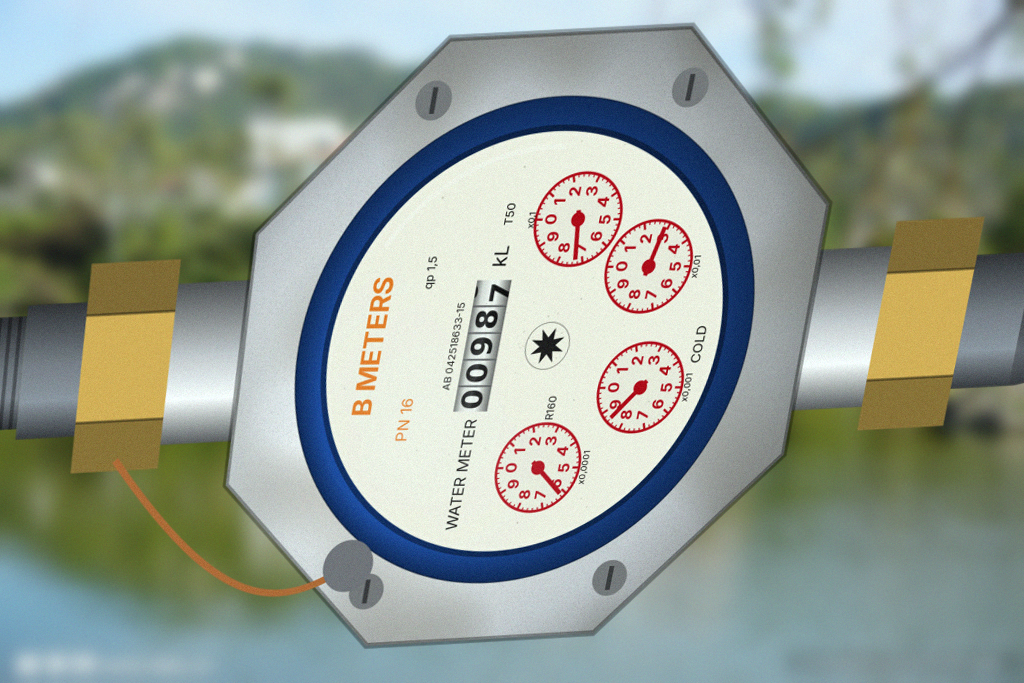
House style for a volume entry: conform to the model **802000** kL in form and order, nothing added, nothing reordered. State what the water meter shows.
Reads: **986.7286** kL
